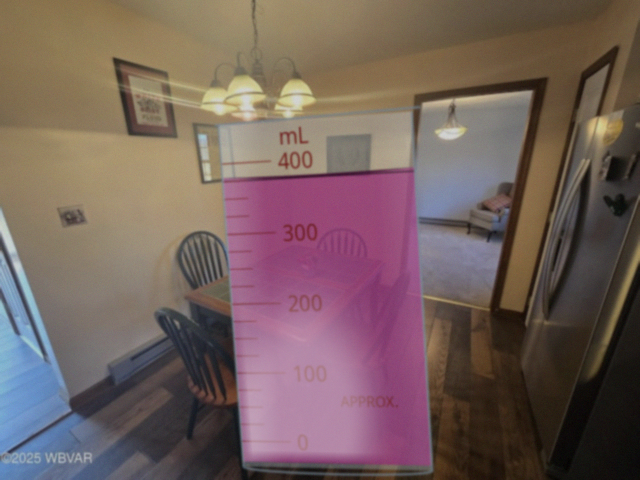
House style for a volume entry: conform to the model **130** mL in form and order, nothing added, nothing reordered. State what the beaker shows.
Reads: **375** mL
